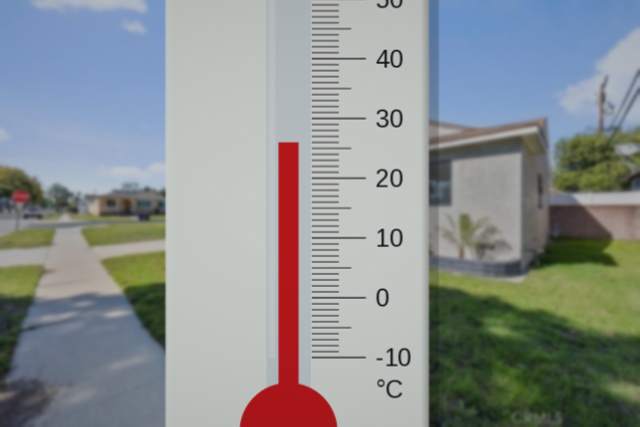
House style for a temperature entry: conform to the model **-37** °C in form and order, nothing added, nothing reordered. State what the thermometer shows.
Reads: **26** °C
